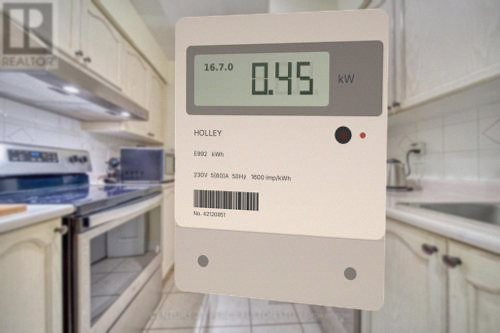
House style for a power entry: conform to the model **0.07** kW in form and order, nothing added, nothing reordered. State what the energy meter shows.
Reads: **0.45** kW
